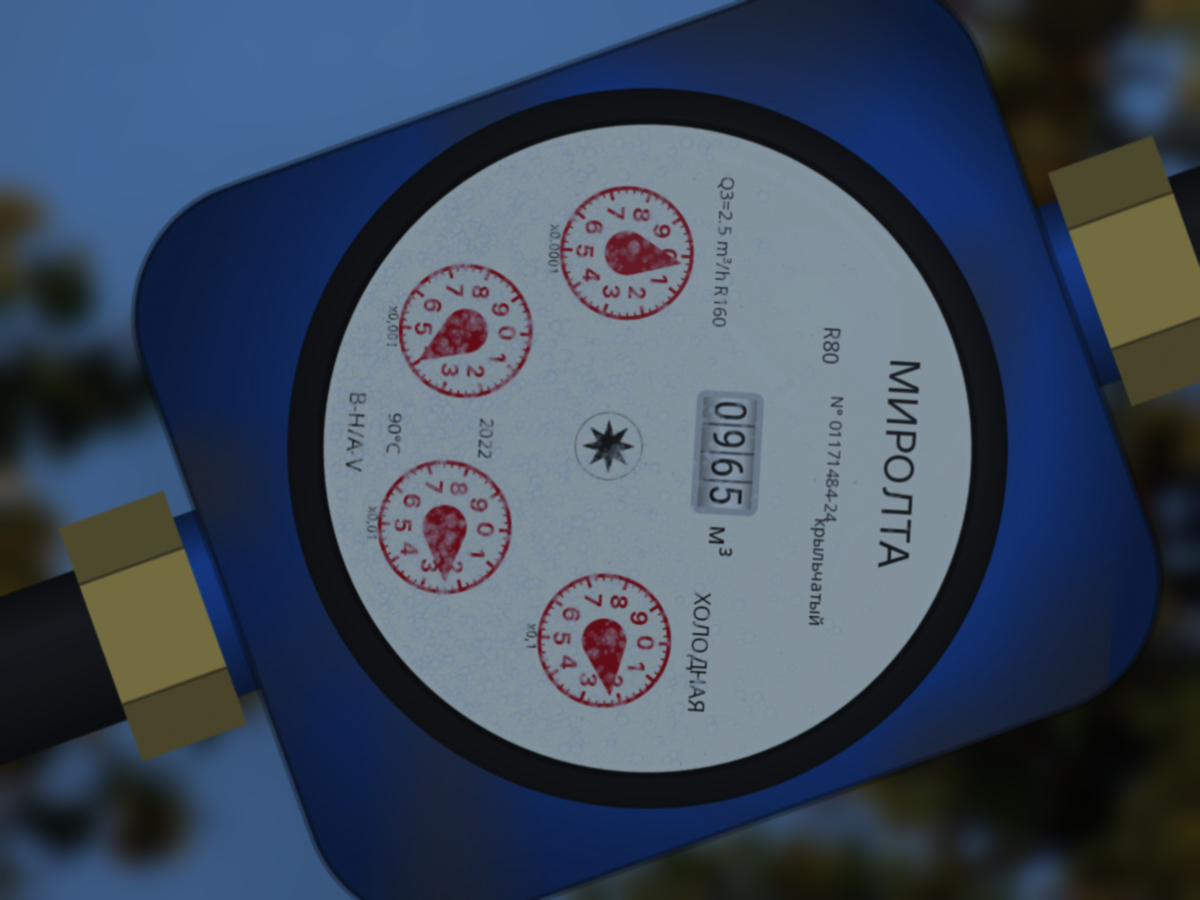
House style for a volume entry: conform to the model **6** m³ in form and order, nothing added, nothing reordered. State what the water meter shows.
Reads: **965.2240** m³
